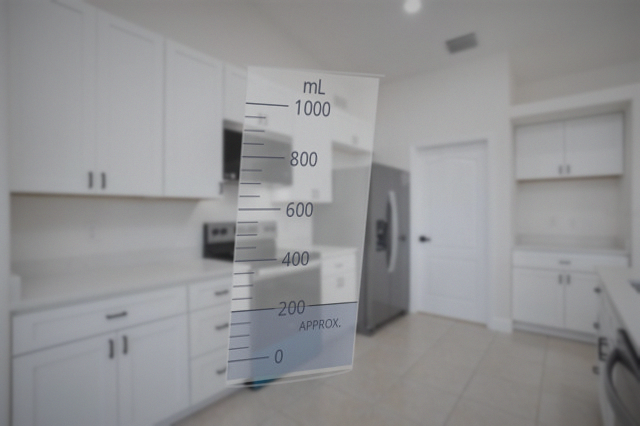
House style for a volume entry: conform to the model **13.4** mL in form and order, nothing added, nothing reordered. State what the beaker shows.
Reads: **200** mL
